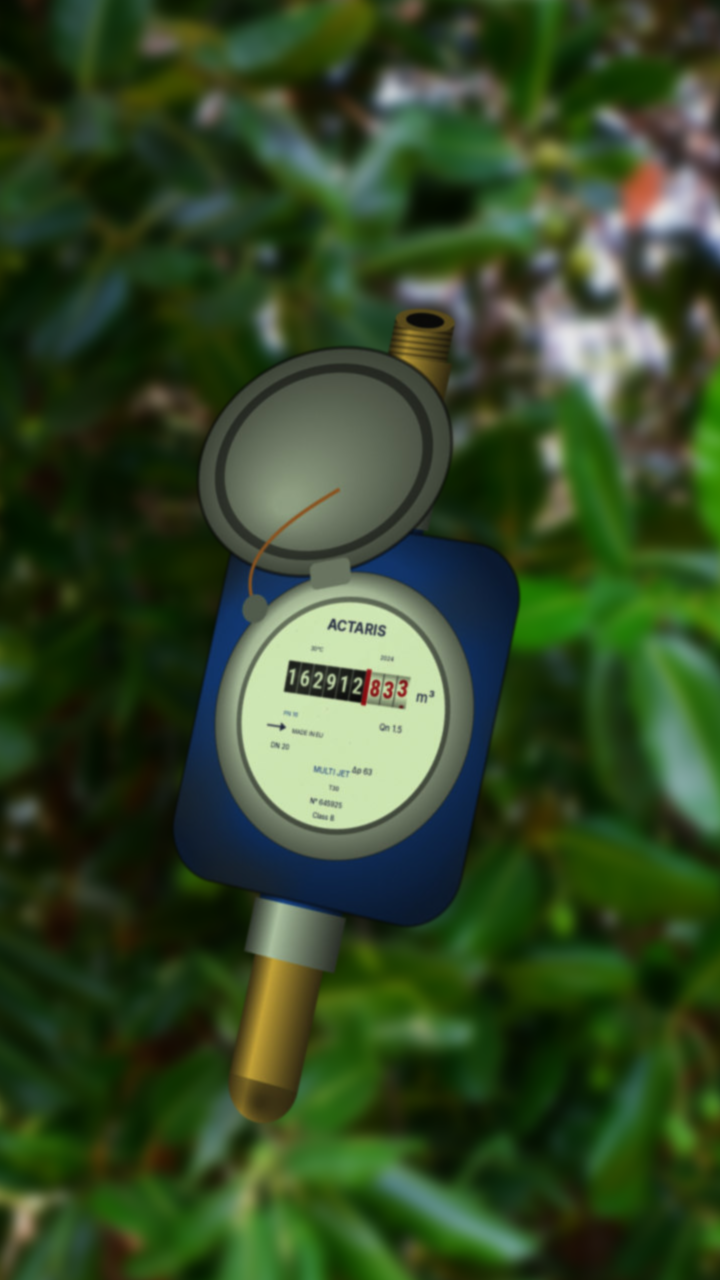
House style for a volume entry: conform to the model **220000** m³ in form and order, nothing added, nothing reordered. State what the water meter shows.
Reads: **162912.833** m³
